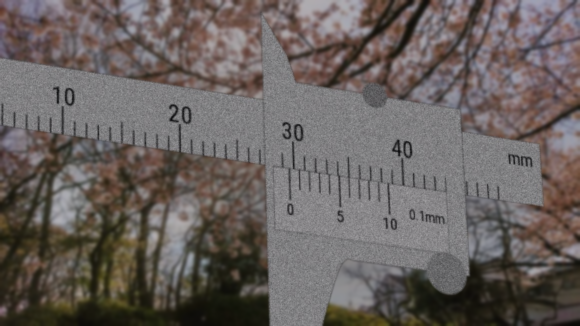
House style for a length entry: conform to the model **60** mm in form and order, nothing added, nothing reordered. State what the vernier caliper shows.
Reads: **29.6** mm
